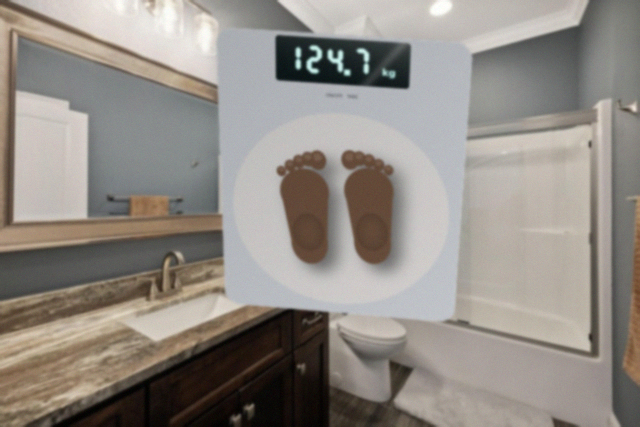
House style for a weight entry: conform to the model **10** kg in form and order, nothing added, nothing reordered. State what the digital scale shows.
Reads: **124.7** kg
